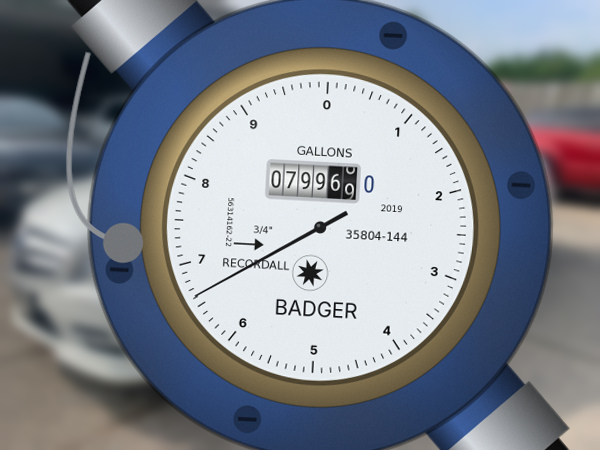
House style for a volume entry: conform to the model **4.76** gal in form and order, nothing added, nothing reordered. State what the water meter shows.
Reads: **799686.6** gal
